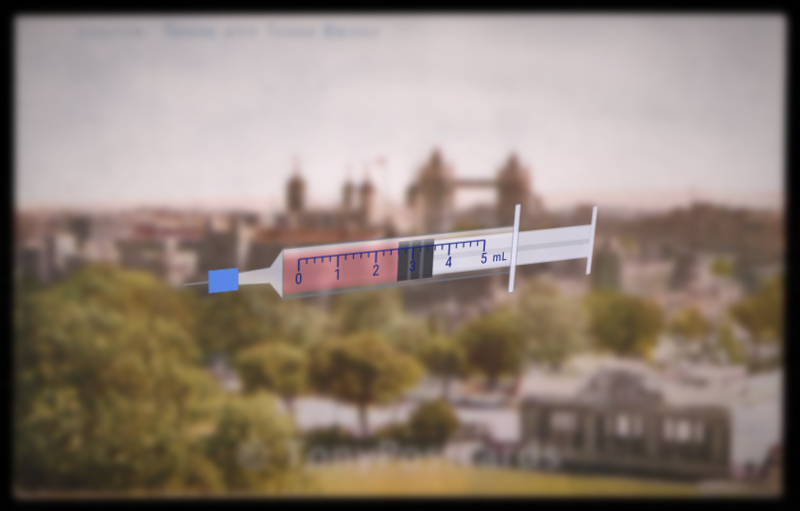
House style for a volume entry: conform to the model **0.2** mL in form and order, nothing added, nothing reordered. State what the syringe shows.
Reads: **2.6** mL
